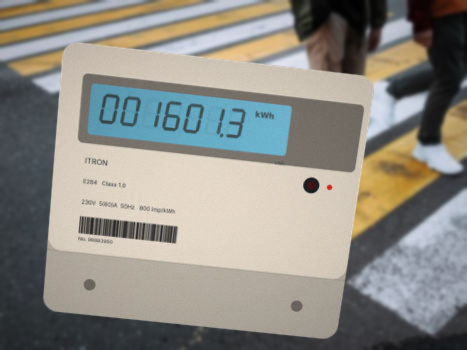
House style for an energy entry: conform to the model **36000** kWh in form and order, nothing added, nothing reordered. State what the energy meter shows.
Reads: **1601.3** kWh
